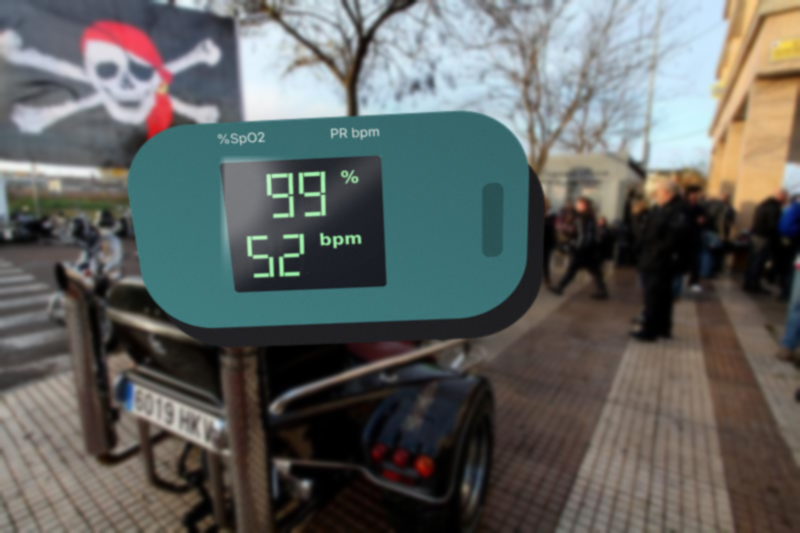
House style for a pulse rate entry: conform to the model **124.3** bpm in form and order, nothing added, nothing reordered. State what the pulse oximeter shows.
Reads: **52** bpm
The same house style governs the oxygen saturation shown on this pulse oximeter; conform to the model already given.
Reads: **99** %
